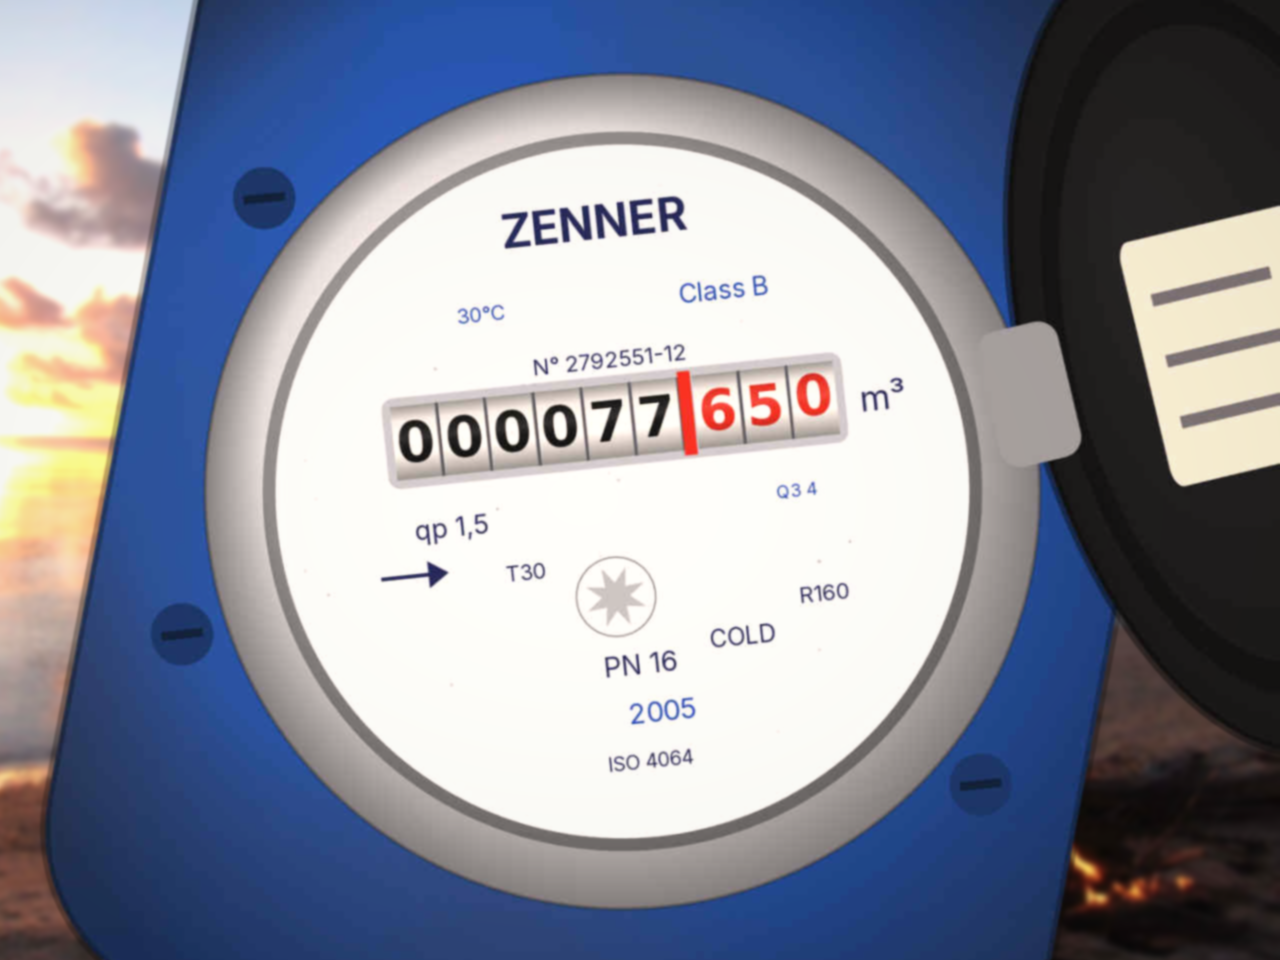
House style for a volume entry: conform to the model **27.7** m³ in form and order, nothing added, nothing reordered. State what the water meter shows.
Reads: **77.650** m³
